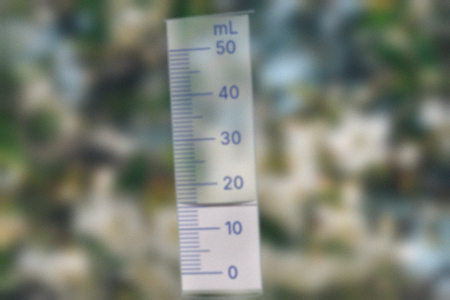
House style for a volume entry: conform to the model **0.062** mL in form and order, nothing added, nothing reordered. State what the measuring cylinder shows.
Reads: **15** mL
